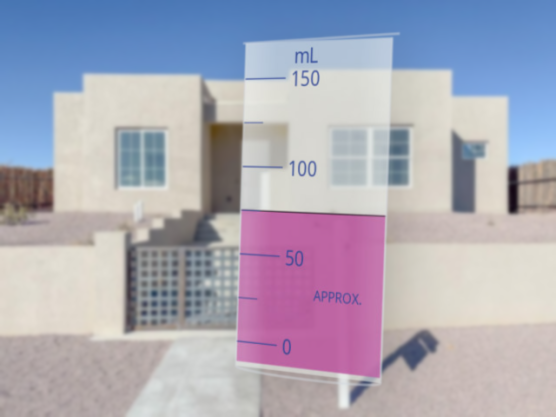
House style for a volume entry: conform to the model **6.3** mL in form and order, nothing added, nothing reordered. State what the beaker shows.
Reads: **75** mL
